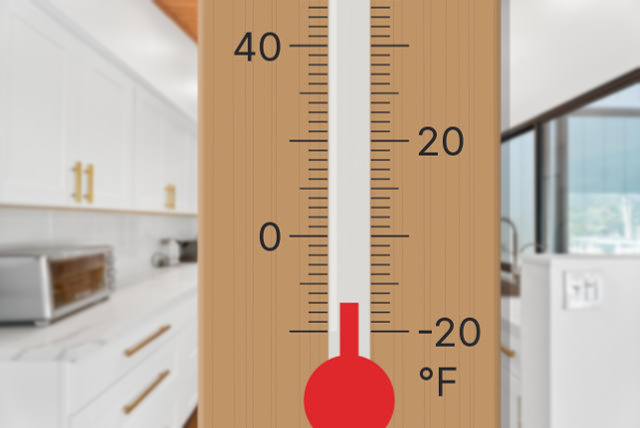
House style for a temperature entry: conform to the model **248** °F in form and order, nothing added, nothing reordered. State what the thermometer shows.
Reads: **-14** °F
